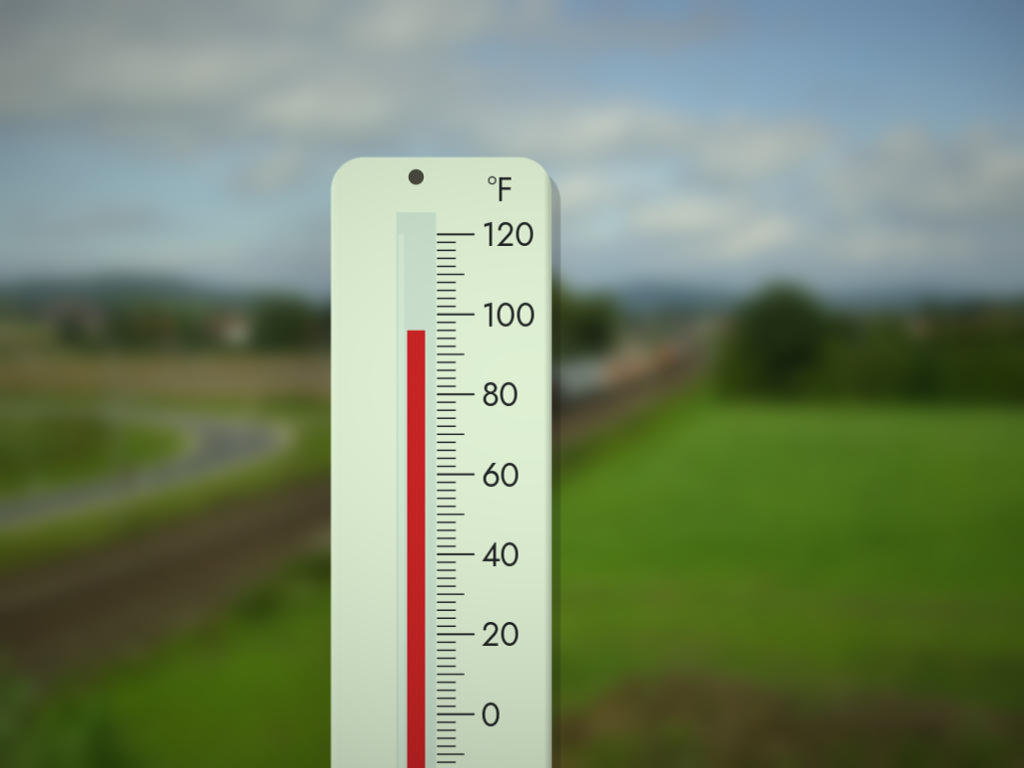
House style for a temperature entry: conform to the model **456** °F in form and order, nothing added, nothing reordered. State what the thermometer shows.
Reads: **96** °F
